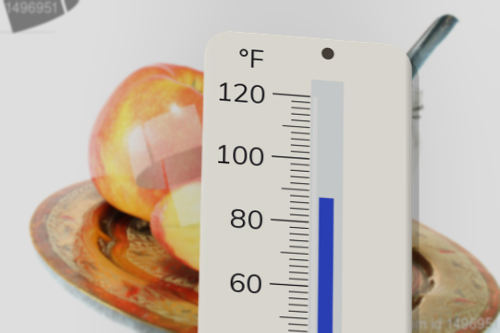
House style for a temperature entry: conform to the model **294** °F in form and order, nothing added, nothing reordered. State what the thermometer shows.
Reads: **88** °F
